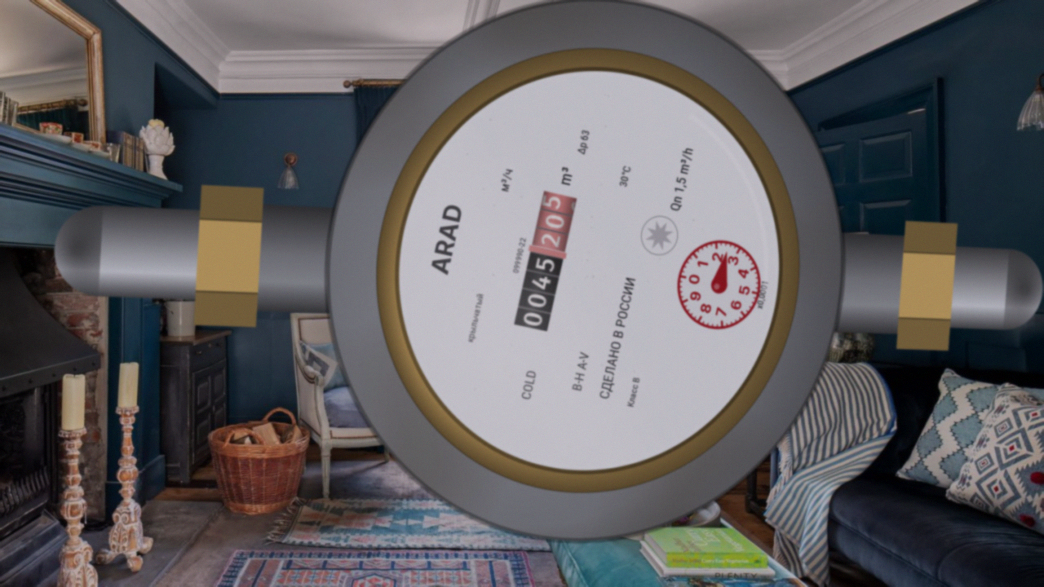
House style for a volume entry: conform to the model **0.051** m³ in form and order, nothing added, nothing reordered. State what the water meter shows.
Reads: **45.2052** m³
